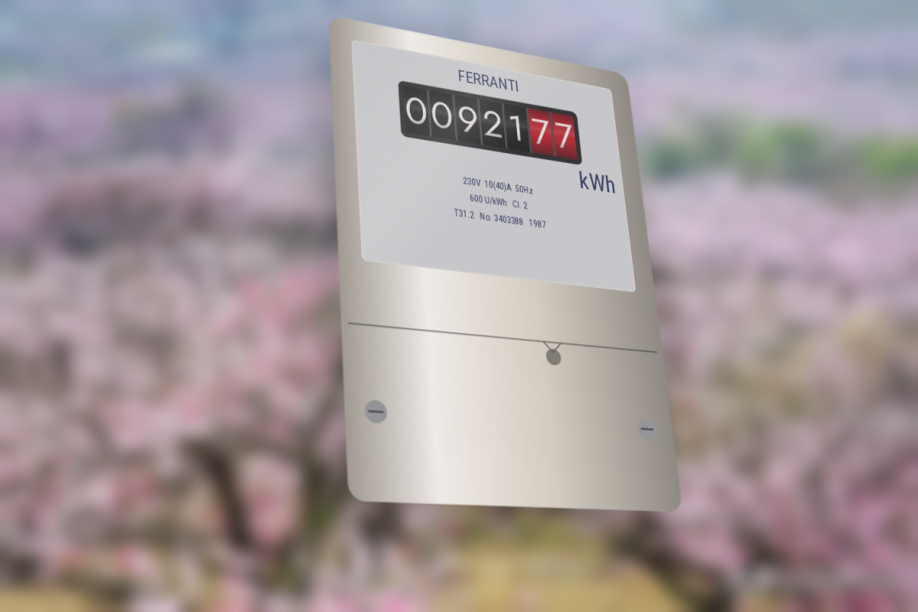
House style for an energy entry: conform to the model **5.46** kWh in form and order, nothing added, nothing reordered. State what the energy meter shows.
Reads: **921.77** kWh
